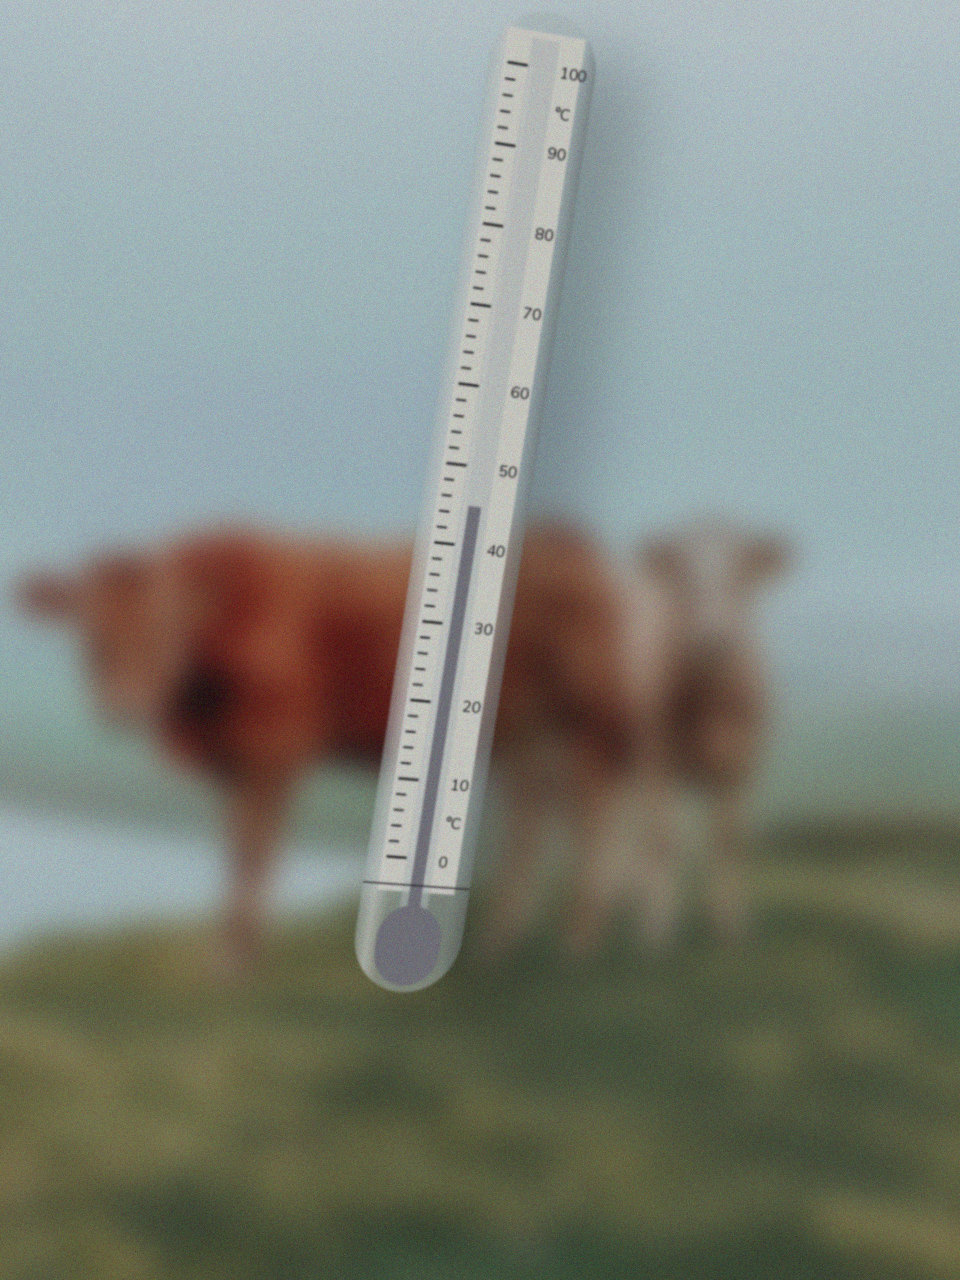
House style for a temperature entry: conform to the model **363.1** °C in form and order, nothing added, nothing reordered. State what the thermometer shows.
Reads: **45** °C
